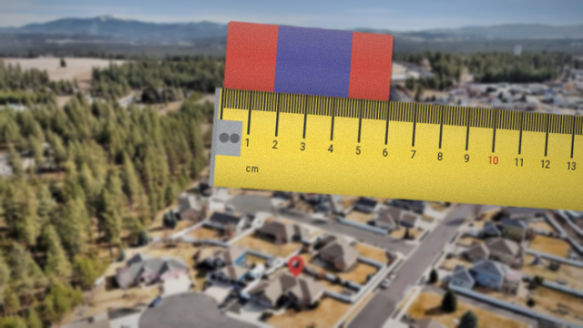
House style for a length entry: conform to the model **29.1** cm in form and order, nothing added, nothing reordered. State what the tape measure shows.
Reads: **6** cm
